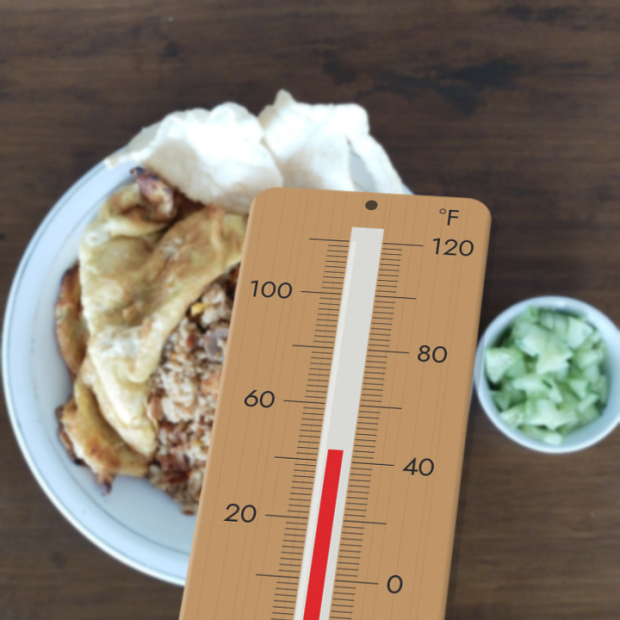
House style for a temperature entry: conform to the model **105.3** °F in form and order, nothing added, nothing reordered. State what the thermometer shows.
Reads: **44** °F
